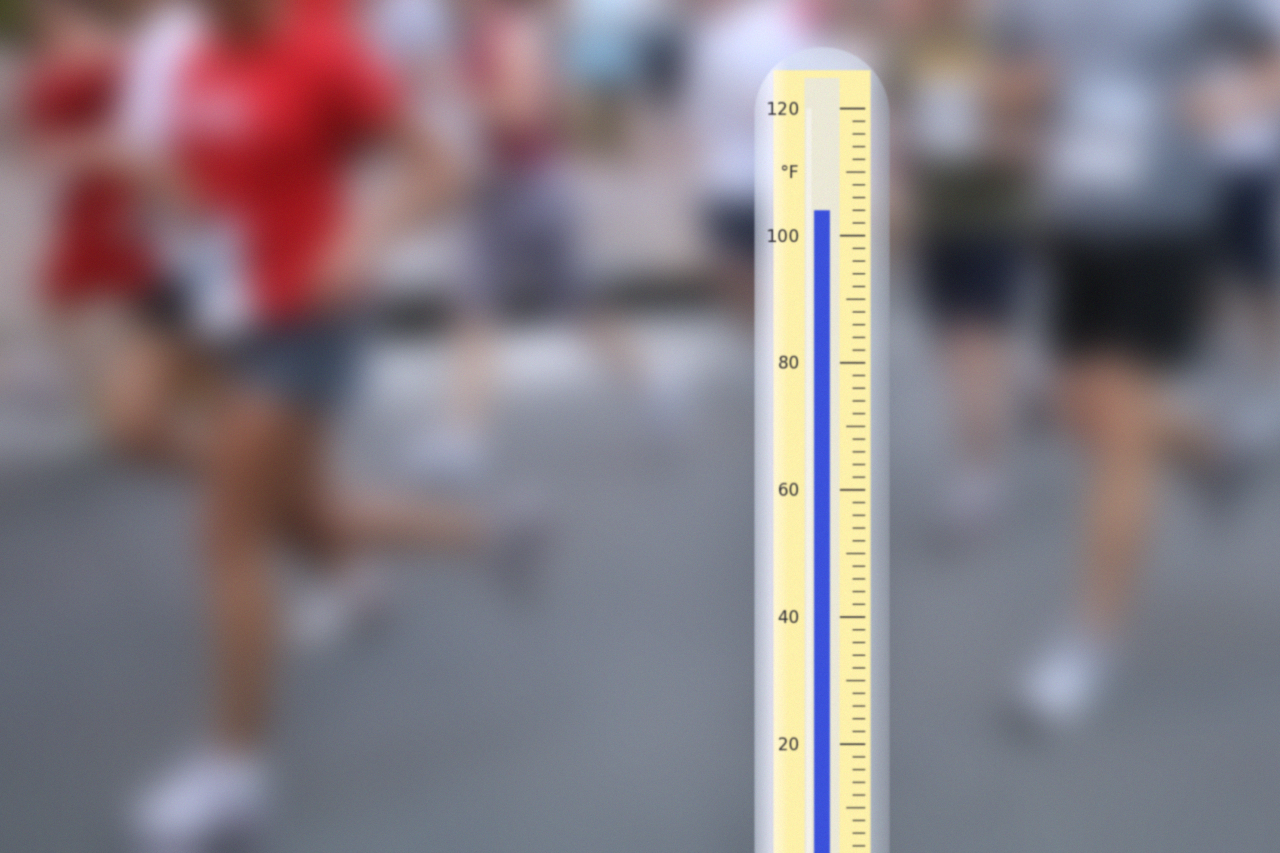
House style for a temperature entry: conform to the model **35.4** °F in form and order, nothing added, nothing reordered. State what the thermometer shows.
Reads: **104** °F
